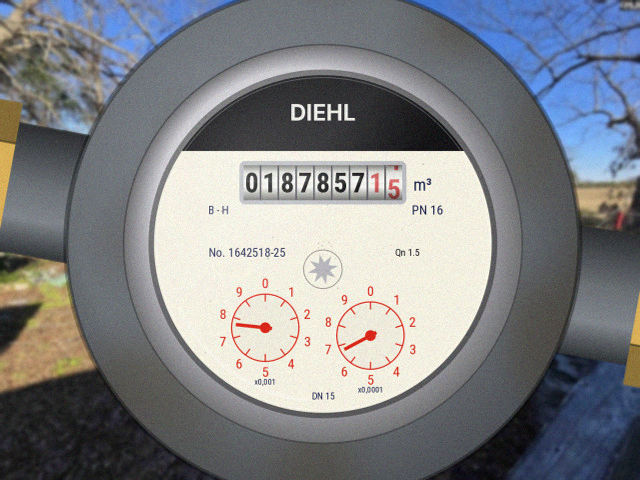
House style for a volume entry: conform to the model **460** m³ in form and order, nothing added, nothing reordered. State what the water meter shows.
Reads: **187857.1476** m³
